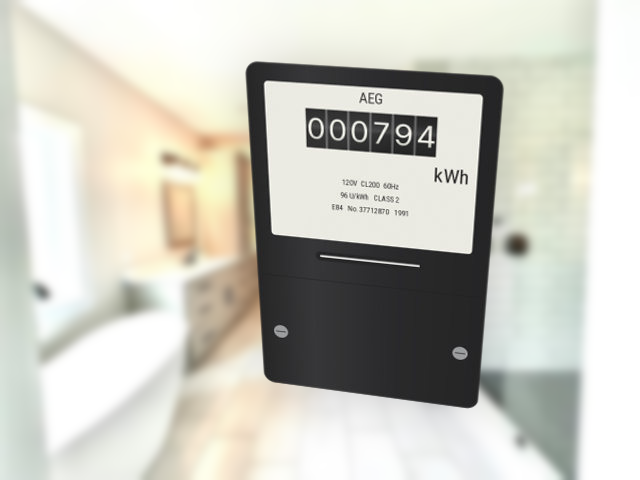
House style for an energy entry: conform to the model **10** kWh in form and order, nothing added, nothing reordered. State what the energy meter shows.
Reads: **794** kWh
